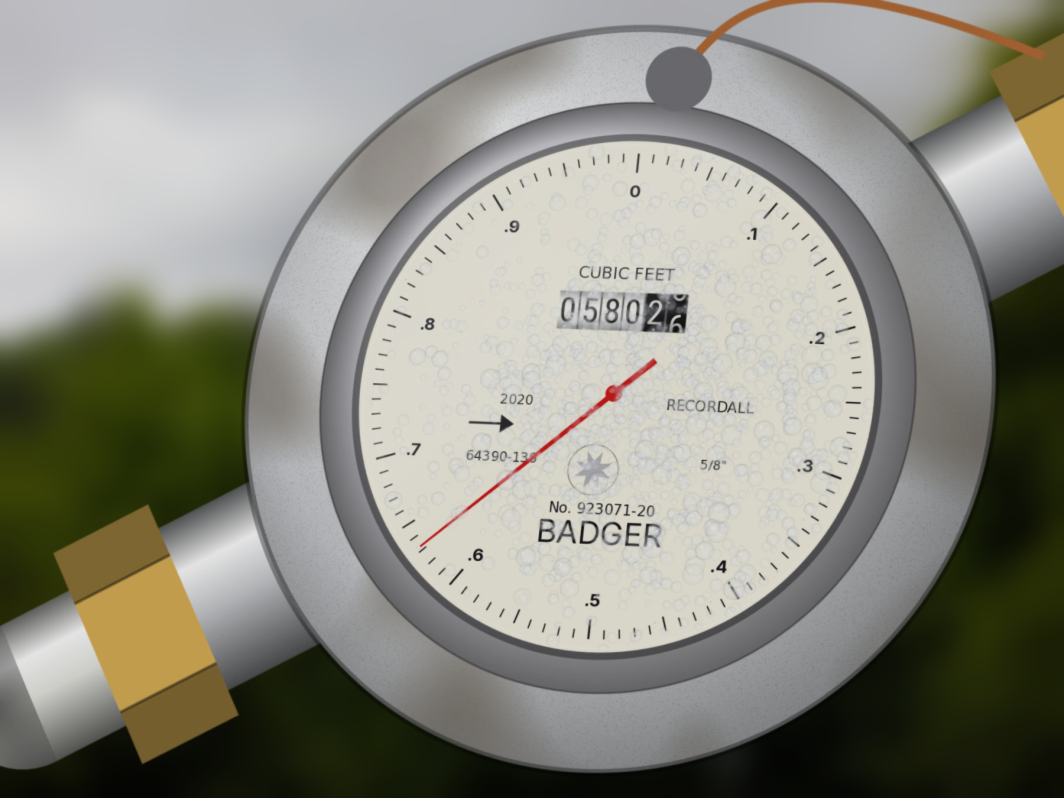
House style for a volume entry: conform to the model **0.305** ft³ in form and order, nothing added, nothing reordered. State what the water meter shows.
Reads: **58025.63** ft³
